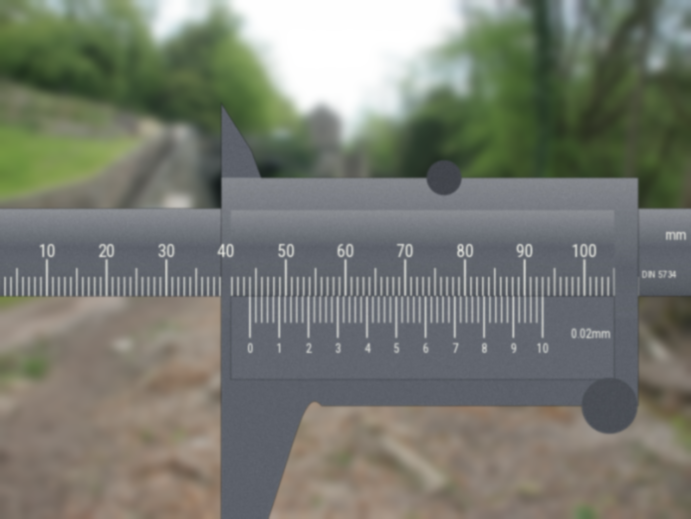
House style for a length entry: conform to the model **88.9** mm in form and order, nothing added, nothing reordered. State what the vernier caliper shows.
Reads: **44.0** mm
